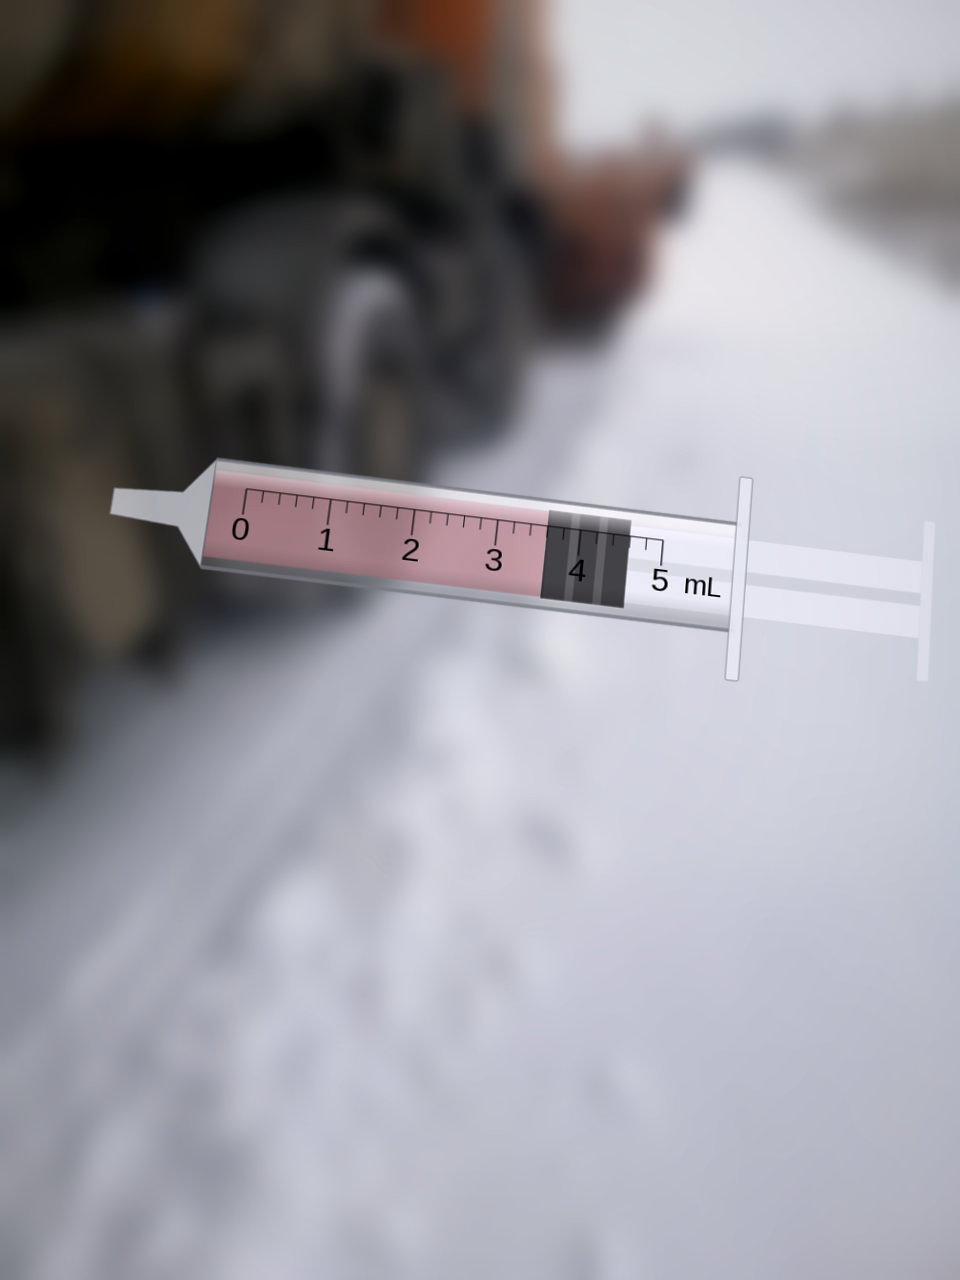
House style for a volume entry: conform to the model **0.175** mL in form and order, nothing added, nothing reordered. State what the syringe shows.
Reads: **3.6** mL
